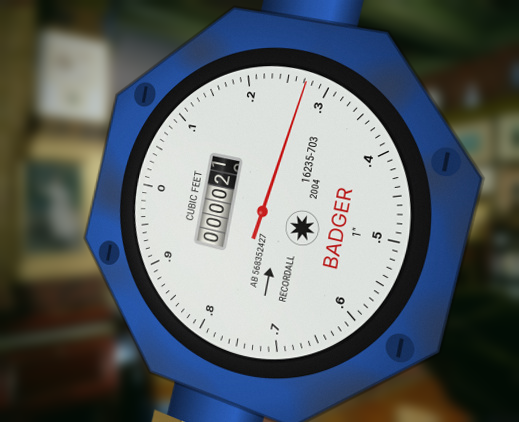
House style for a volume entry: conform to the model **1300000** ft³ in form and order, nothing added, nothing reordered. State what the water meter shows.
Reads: **21.27** ft³
